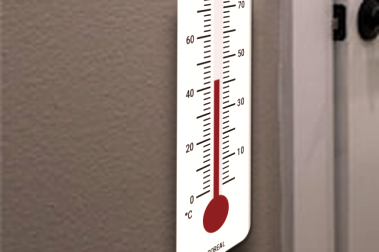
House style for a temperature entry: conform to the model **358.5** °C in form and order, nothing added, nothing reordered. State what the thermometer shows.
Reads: **42** °C
